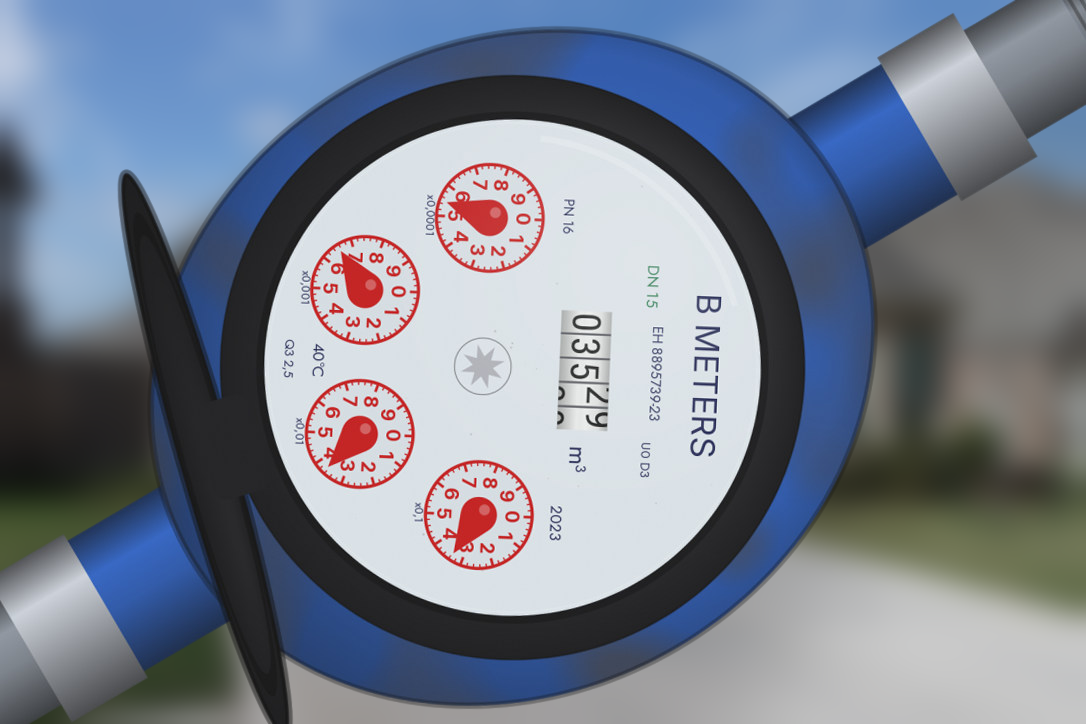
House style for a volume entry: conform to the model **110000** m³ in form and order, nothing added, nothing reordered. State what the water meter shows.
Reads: **3529.3365** m³
